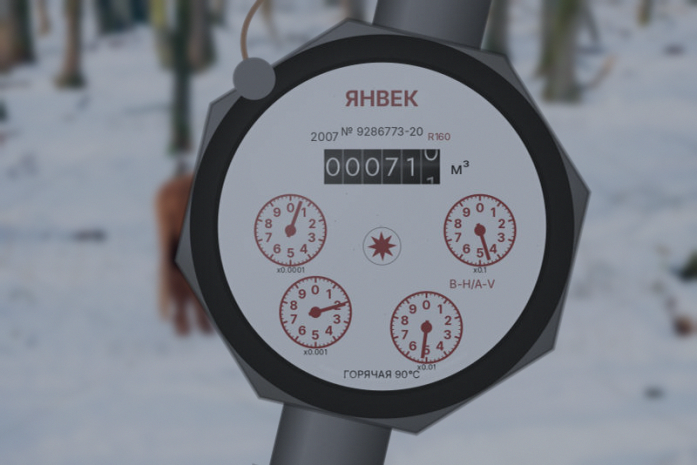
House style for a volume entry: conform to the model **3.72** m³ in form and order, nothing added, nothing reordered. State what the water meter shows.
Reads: **710.4520** m³
